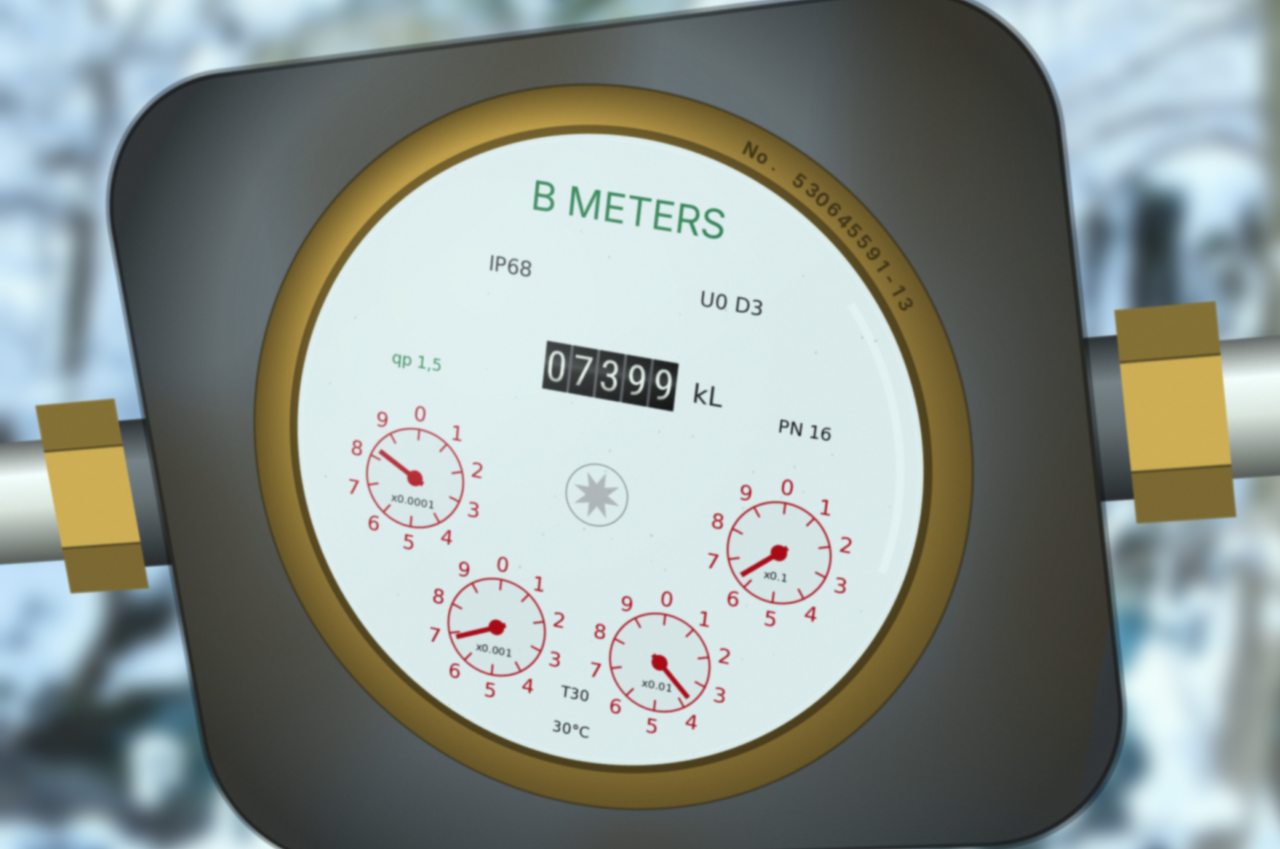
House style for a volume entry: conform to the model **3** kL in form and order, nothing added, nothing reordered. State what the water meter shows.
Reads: **7399.6368** kL
